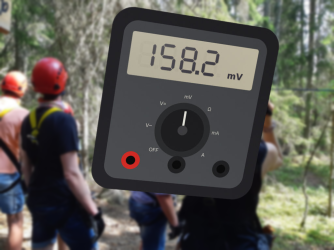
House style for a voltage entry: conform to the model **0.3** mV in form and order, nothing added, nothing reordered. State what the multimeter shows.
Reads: **158.2** mV
